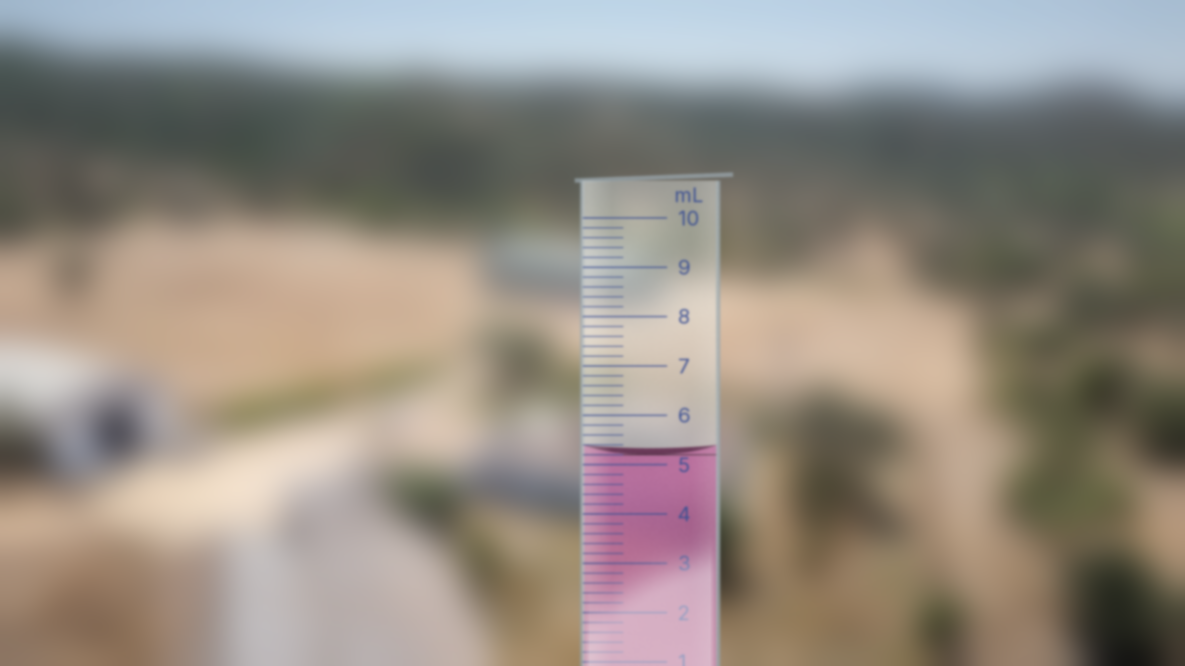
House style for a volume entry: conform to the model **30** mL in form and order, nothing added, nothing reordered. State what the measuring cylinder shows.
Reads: **5.2** mL
